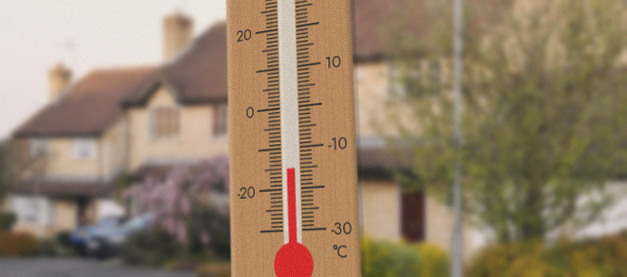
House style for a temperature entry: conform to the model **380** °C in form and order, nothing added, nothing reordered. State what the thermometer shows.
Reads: **-15** °C
